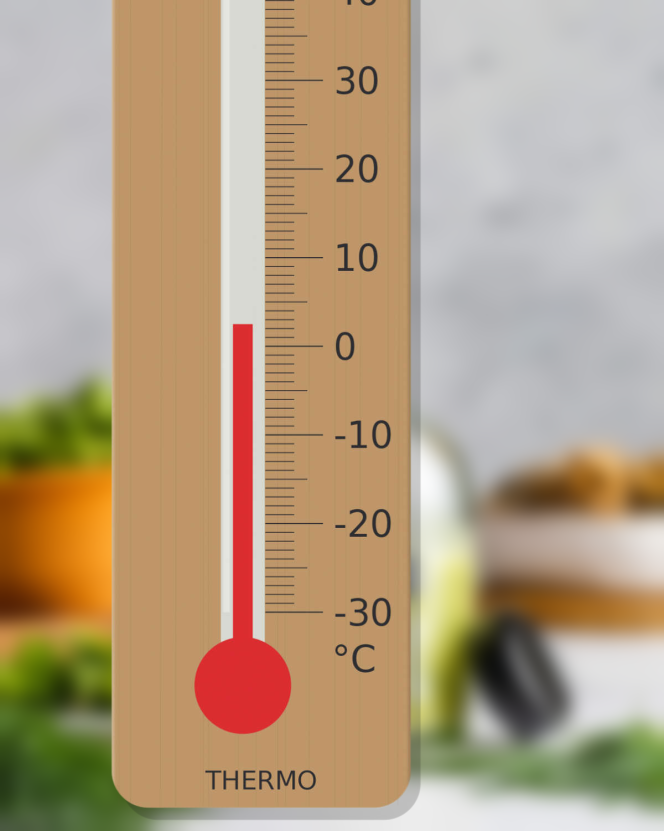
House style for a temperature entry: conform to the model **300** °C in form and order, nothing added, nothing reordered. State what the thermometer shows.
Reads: **2.5** °C
